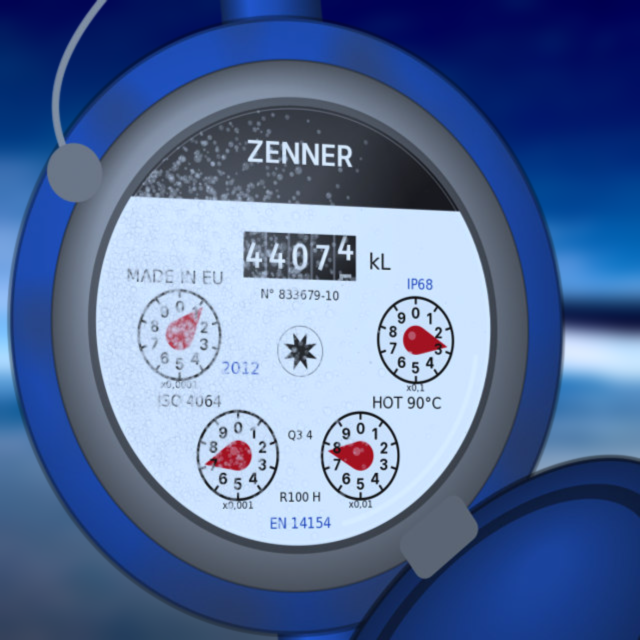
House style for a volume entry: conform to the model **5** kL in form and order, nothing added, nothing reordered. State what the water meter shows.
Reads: **44074.2771** kL
